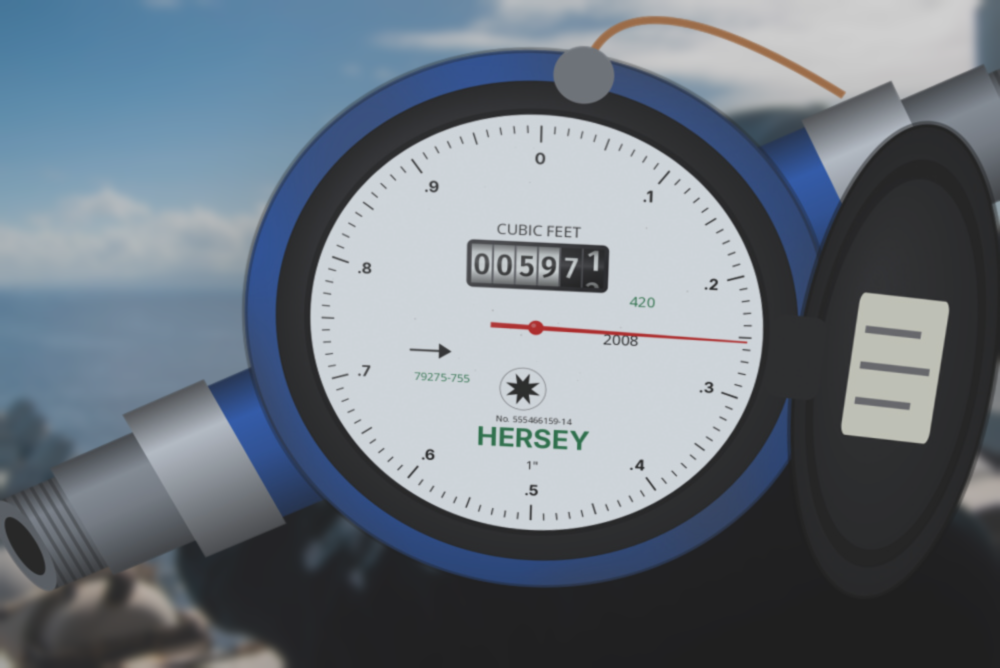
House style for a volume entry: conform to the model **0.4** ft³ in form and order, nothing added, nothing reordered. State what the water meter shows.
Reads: **5971.25** ft³
